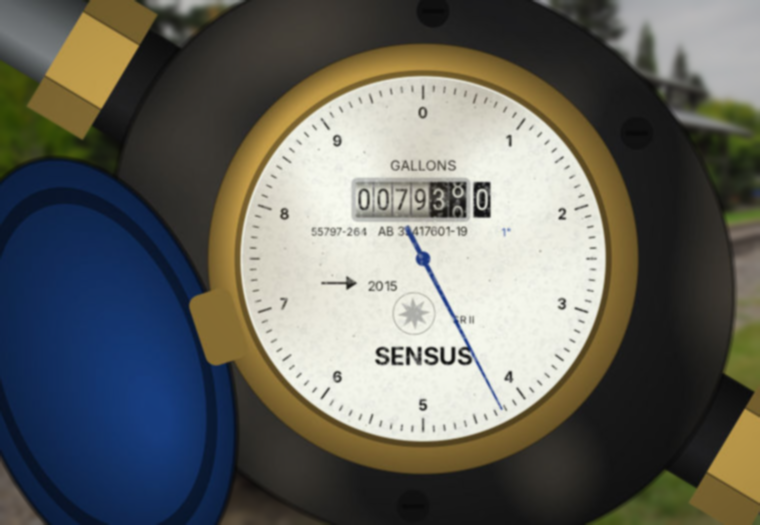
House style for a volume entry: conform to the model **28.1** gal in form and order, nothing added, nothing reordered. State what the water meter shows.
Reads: **79384.2** gal
